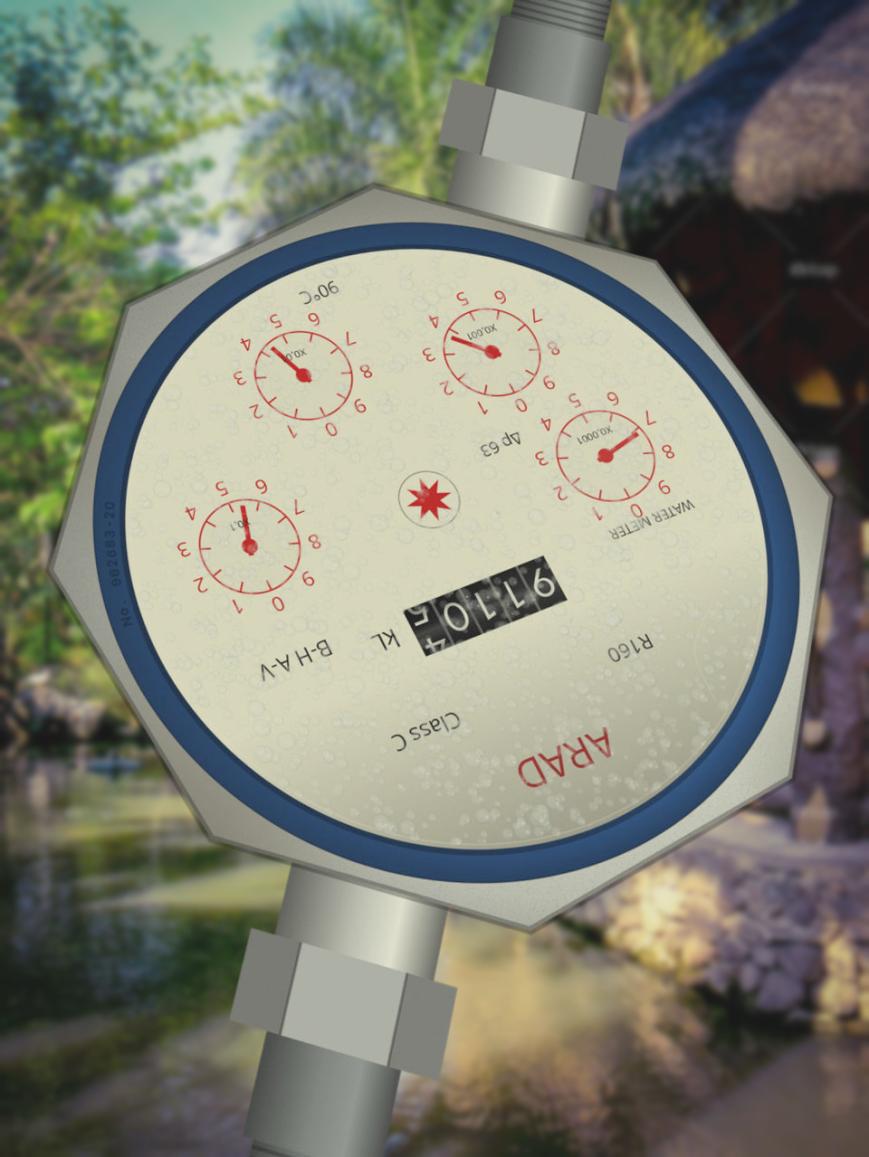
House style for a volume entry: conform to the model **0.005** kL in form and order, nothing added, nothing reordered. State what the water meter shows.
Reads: **91104.5437** kL
